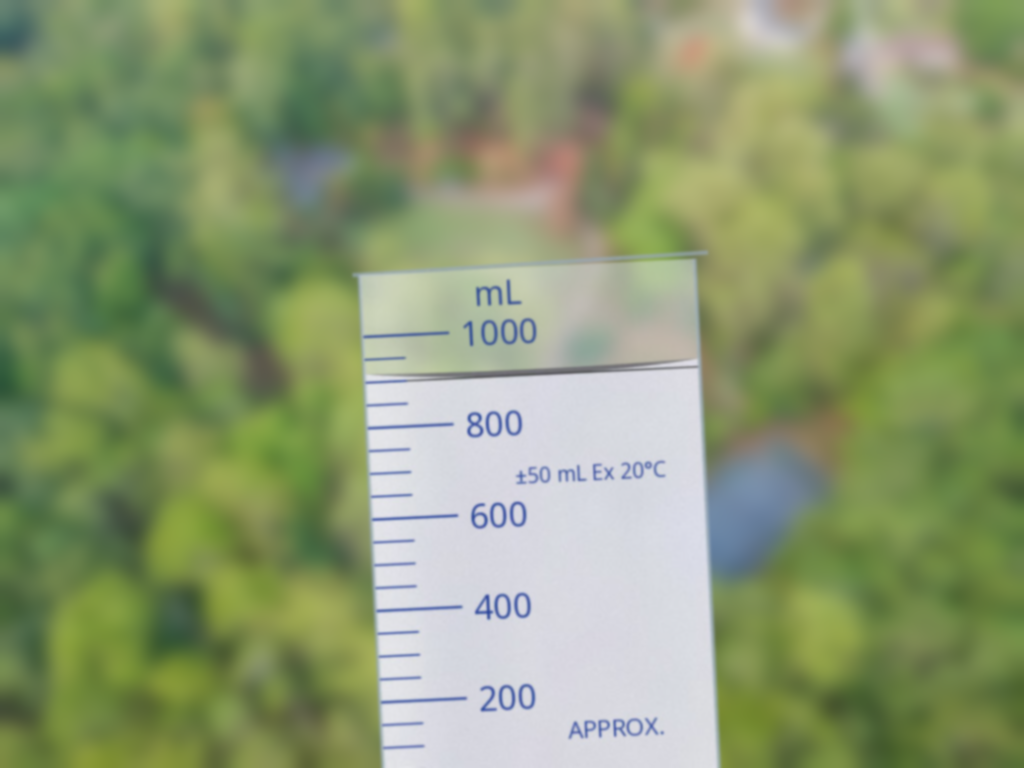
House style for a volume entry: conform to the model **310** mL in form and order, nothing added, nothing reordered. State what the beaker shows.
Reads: **900** mL
